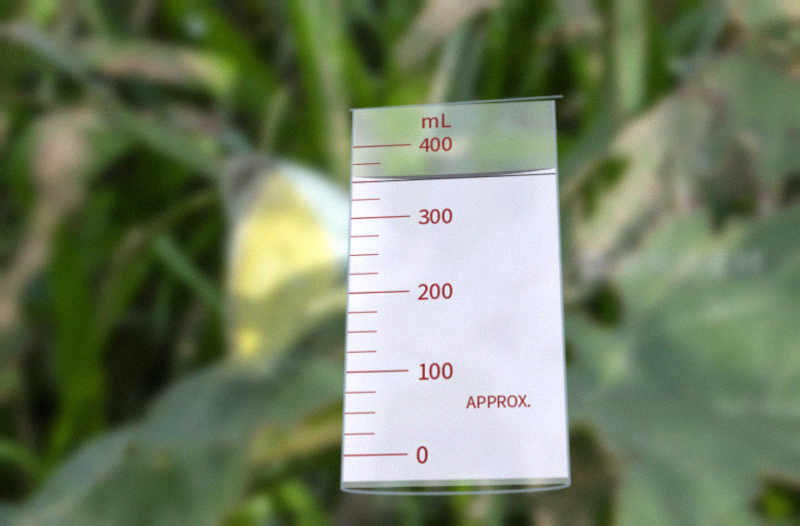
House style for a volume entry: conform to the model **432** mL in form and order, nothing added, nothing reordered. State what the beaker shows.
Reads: **350** mL
